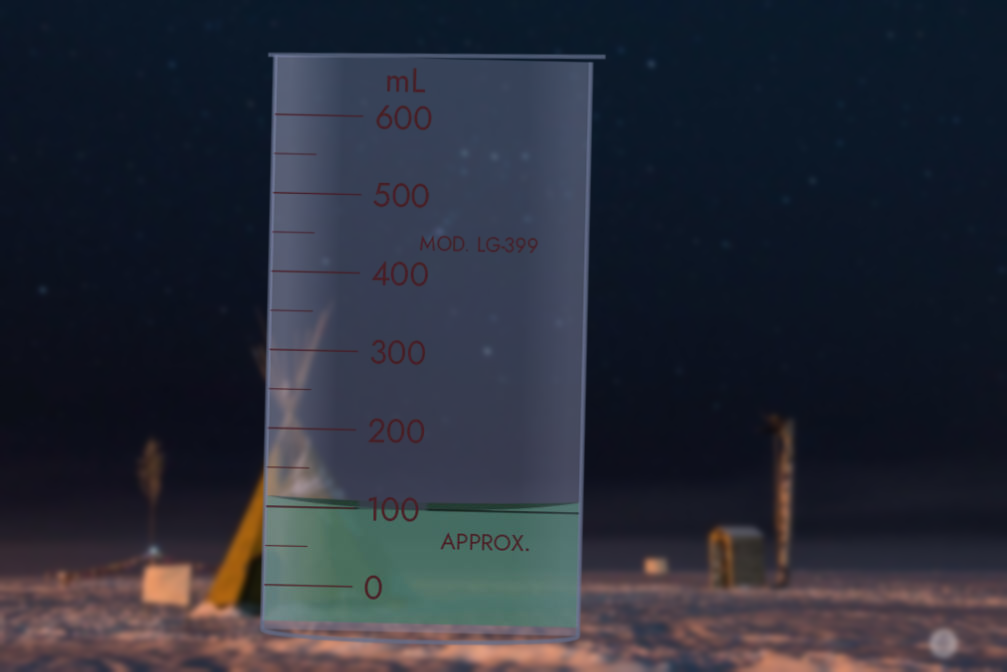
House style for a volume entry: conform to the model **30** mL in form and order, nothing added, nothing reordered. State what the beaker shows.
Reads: **100** mL
